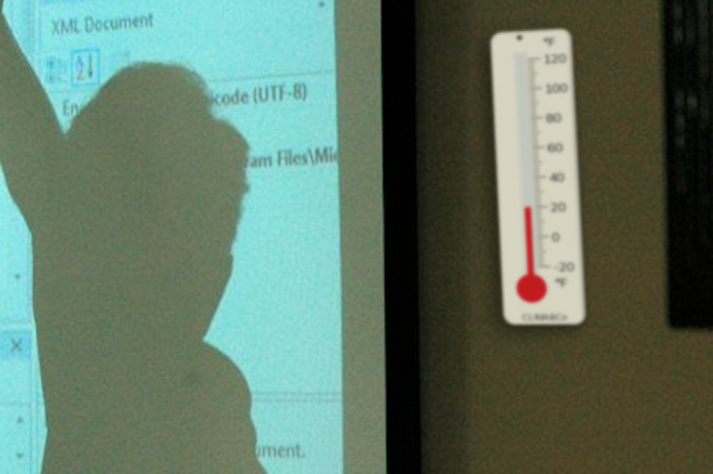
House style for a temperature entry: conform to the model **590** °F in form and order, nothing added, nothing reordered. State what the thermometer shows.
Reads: **20** °F
